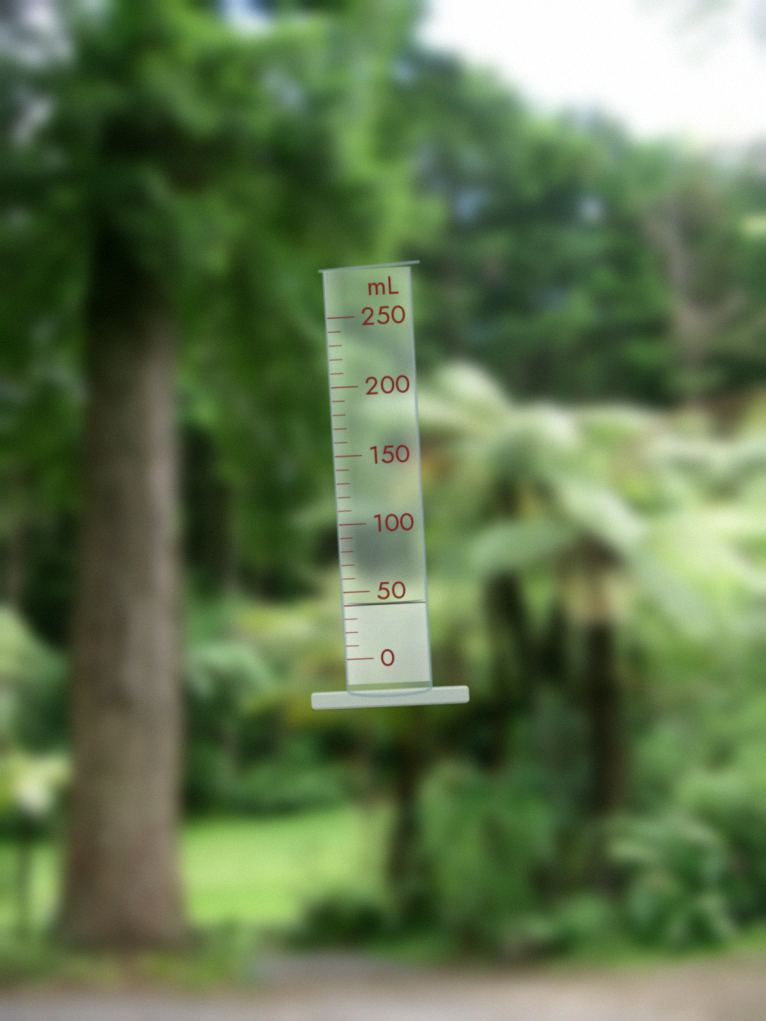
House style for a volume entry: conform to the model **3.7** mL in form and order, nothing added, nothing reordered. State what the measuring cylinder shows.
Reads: **40** mL
